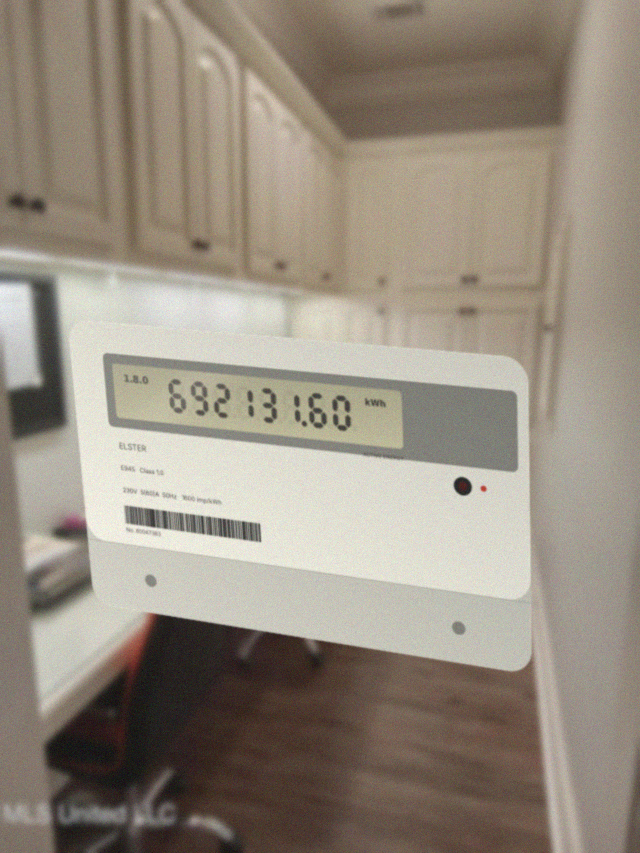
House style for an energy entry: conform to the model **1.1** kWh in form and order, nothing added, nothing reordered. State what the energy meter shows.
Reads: **692131.60** kWh
